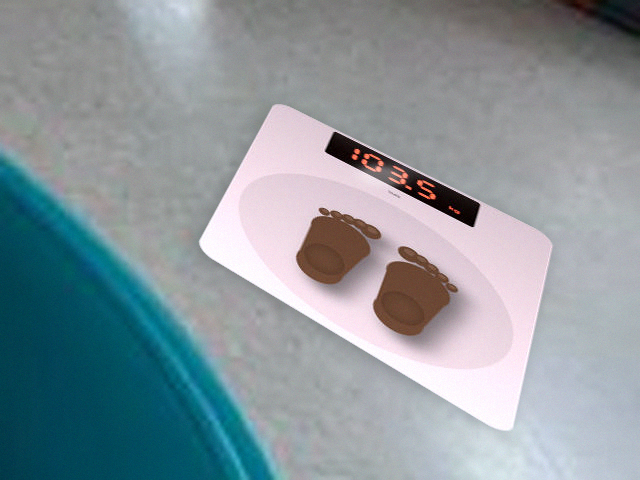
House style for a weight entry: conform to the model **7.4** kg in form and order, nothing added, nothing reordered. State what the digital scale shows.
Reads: **103.5** kg
